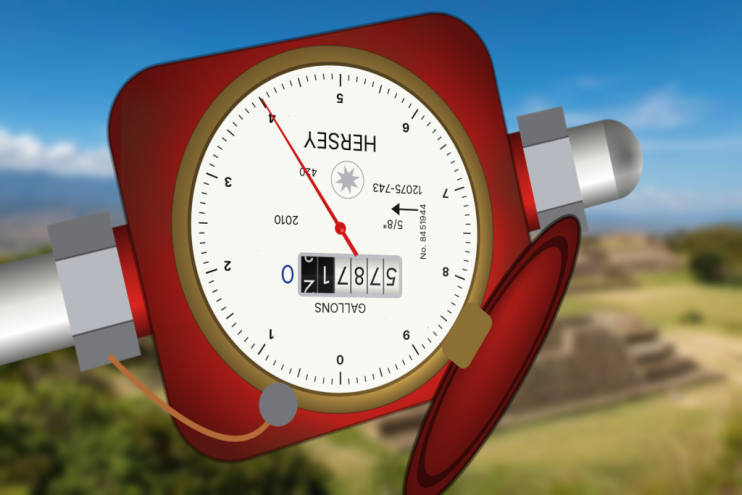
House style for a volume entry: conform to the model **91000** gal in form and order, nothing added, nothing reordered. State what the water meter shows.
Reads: **5787124.0** gal
